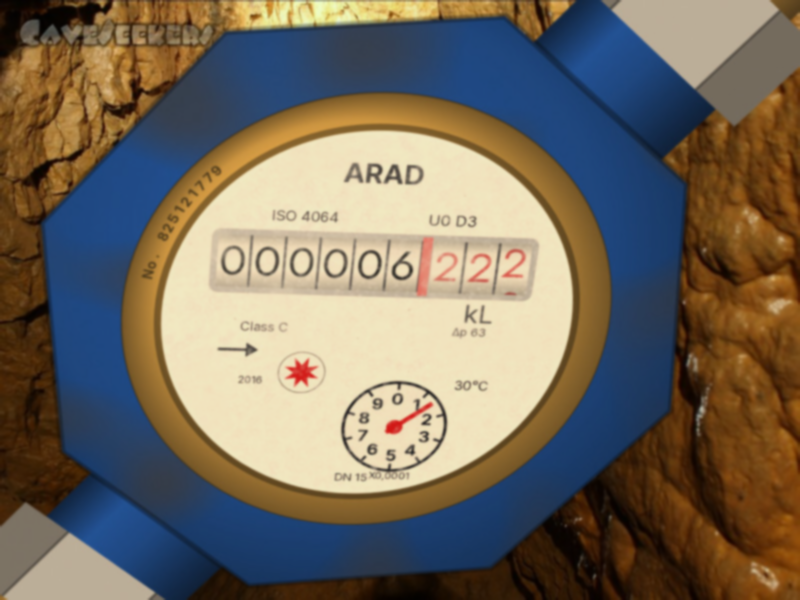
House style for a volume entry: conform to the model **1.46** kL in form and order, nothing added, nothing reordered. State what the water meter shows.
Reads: **6.2221** kL
